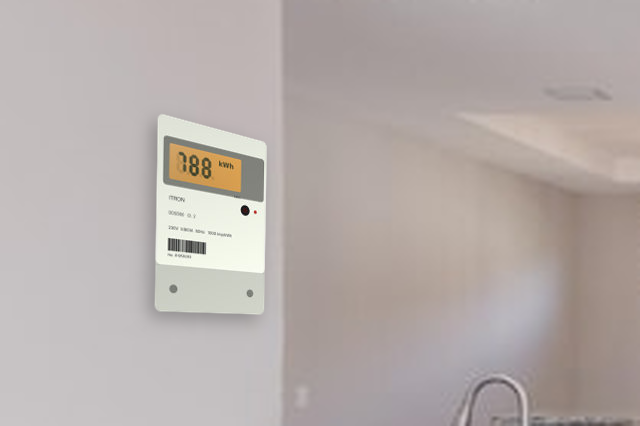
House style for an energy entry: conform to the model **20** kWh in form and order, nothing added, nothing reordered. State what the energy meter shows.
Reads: **788** kWh
